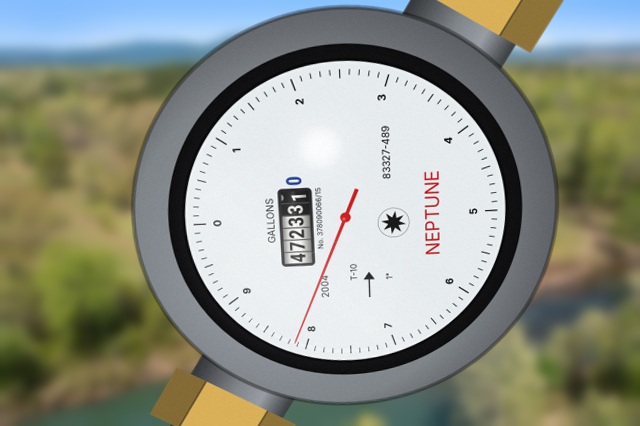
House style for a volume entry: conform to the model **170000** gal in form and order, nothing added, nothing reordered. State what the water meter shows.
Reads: **4723308.1** gal
